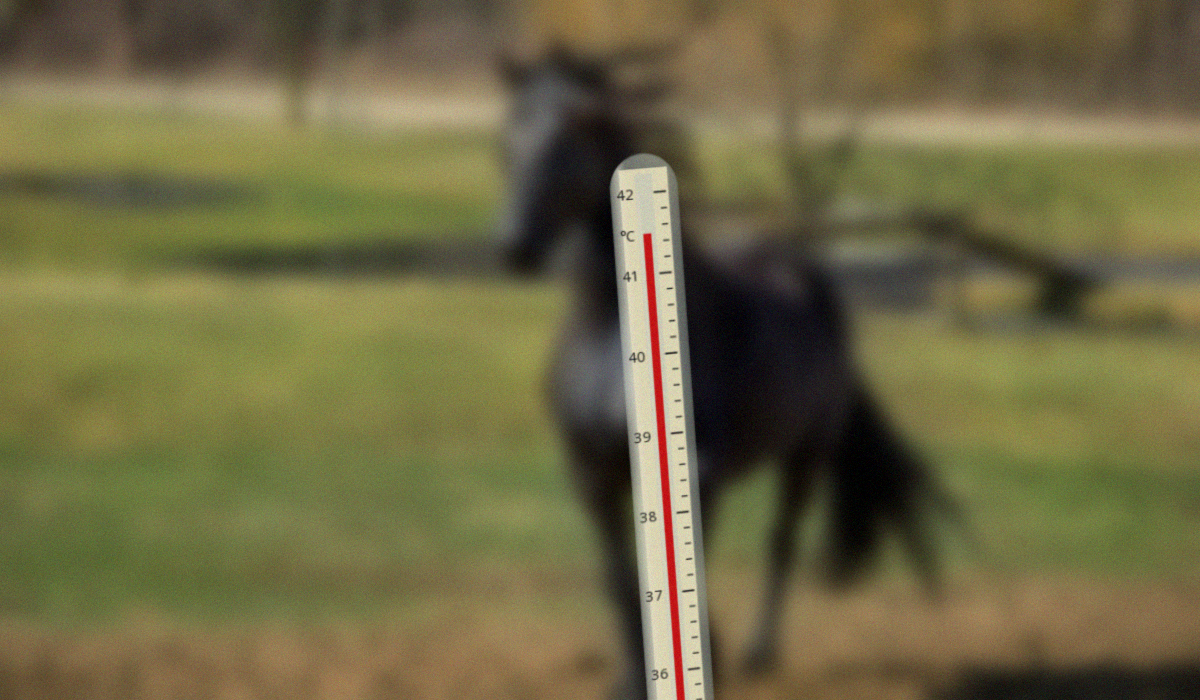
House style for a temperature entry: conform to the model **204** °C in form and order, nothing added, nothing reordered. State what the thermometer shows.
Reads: **41.5** °C
